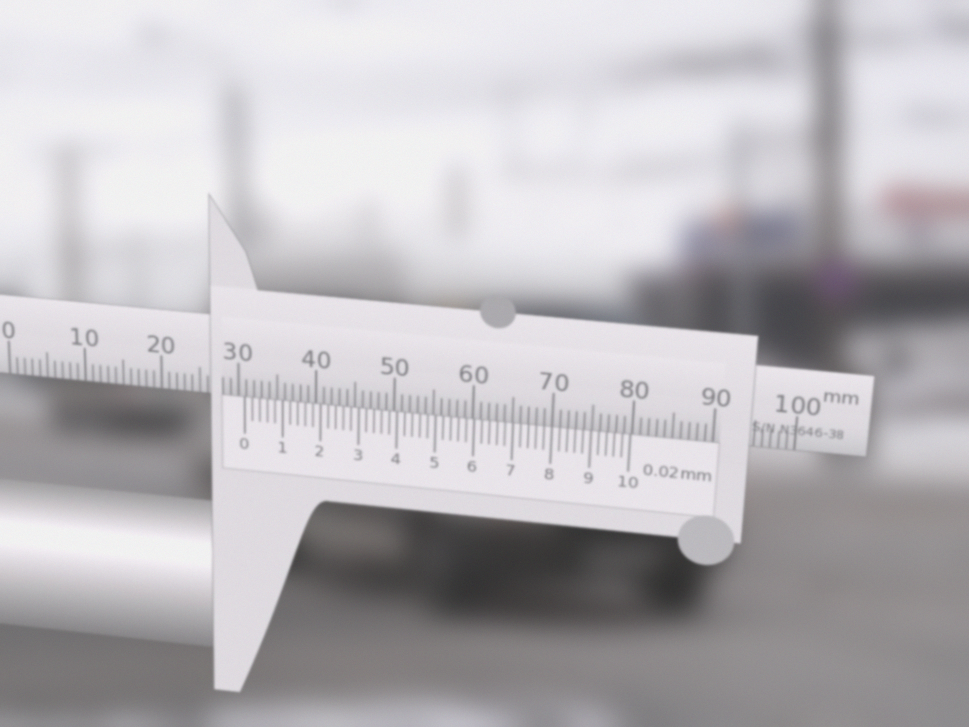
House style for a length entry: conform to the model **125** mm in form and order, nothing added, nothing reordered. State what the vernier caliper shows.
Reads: **30.8** mm
